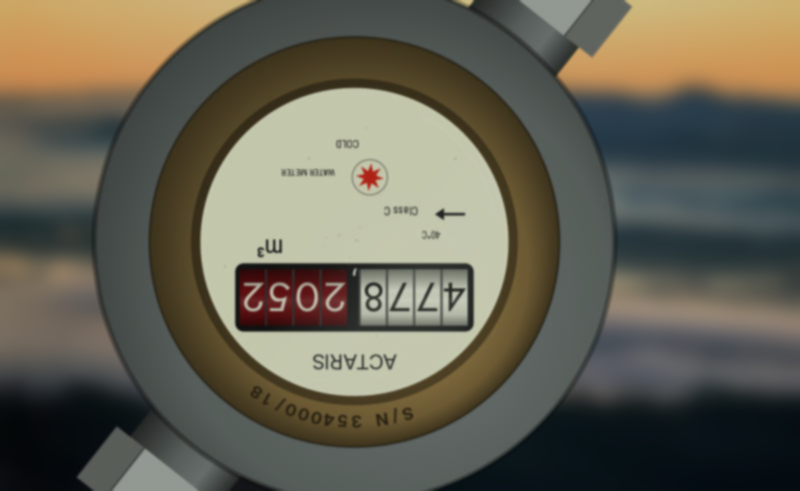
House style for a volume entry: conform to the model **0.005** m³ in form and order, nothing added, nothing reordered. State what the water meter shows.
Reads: **4778.2052** m³
